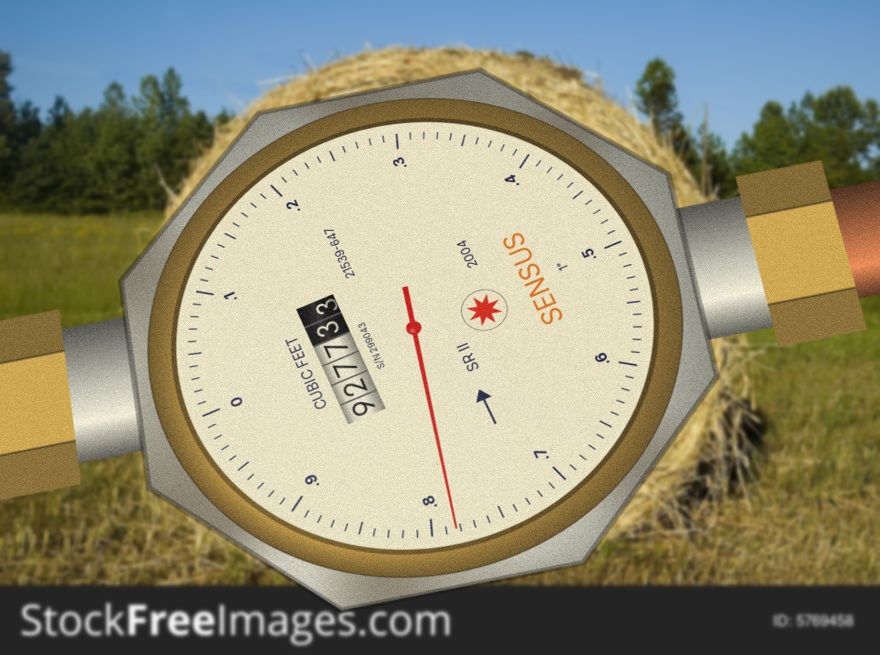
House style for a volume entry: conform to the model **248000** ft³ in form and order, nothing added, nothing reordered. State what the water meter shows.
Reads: **927732.78** ft³
